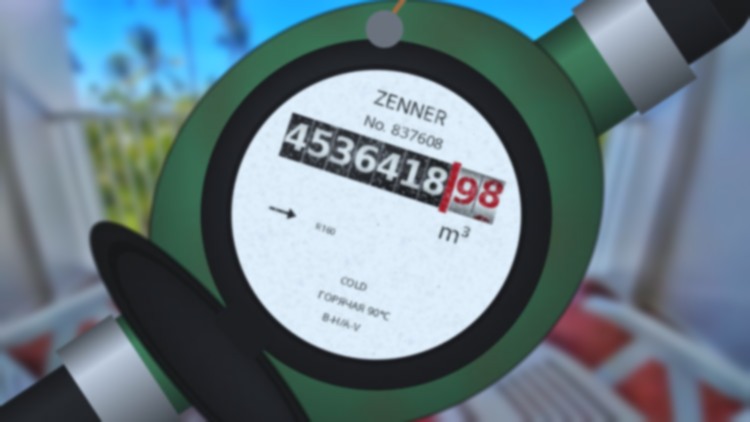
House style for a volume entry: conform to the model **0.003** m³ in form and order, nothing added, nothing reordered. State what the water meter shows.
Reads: **4536418.98** m³
